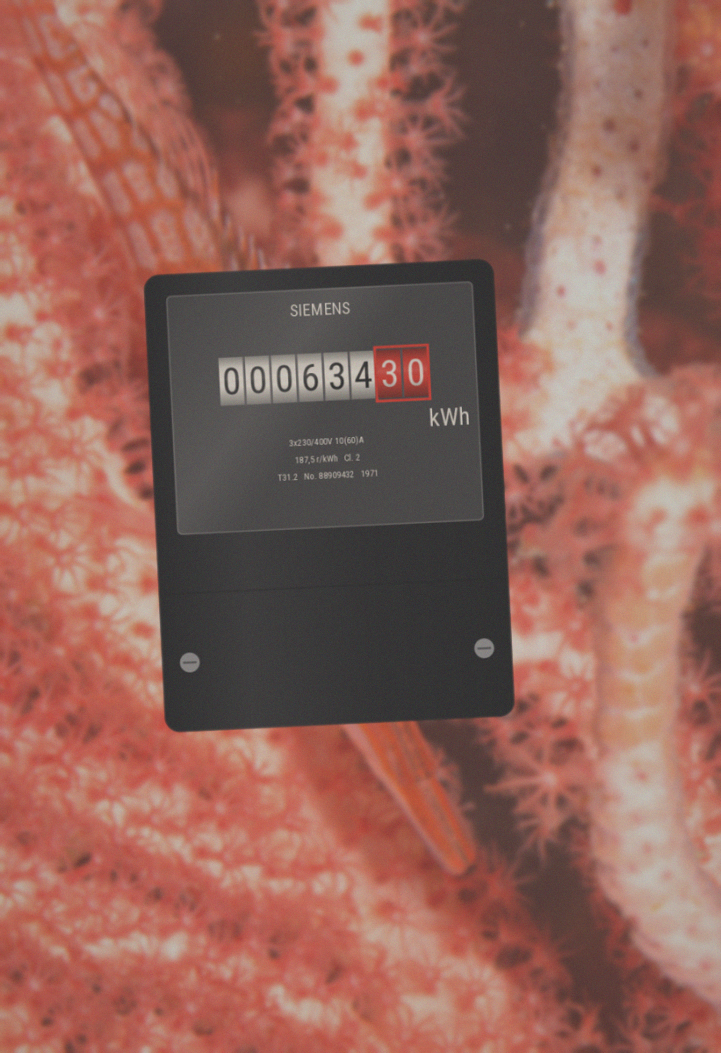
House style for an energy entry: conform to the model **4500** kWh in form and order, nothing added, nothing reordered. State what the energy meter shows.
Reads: **634.30** kWh
